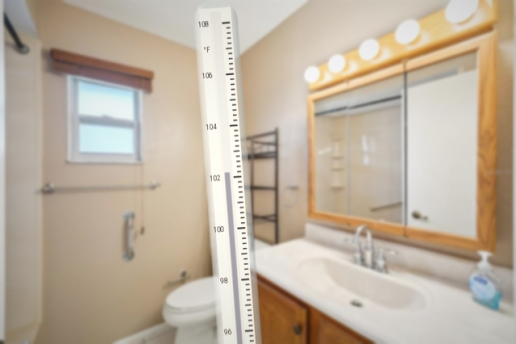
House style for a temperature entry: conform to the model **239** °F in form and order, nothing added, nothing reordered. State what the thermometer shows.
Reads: **102.2** °F
